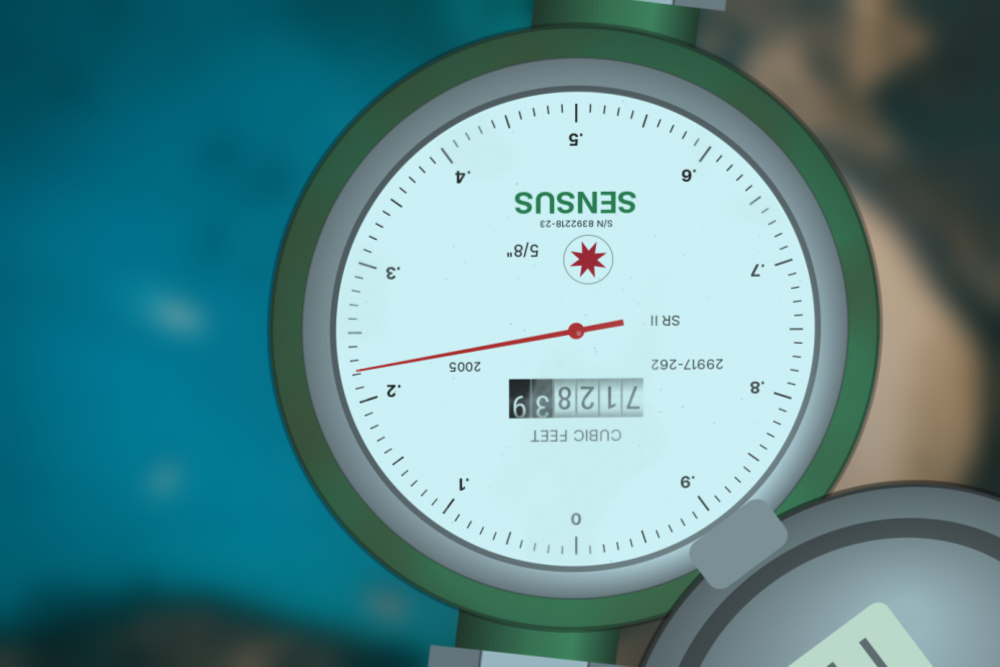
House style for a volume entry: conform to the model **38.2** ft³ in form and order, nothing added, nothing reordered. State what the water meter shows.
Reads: **712839.22** ft³
